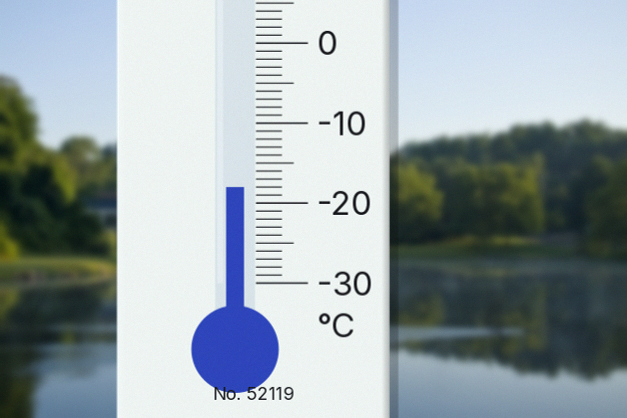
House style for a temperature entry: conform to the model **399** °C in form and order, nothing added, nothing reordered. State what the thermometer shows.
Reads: **-18** °C
